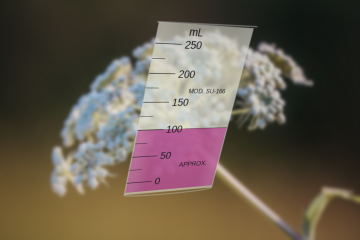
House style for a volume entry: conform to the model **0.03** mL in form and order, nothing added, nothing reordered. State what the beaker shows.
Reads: **100** mL
